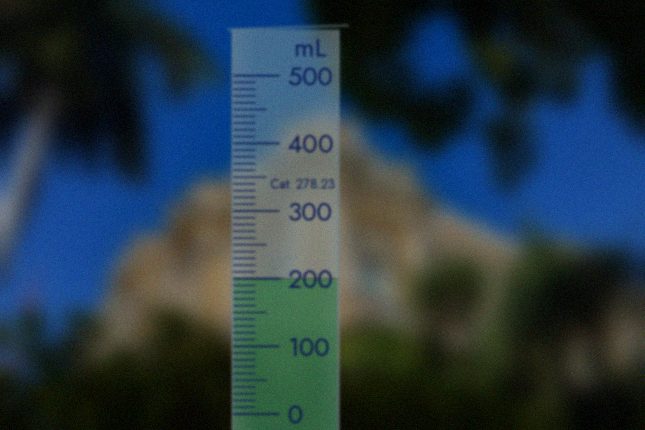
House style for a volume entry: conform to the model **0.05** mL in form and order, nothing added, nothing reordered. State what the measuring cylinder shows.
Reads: **200** mL
